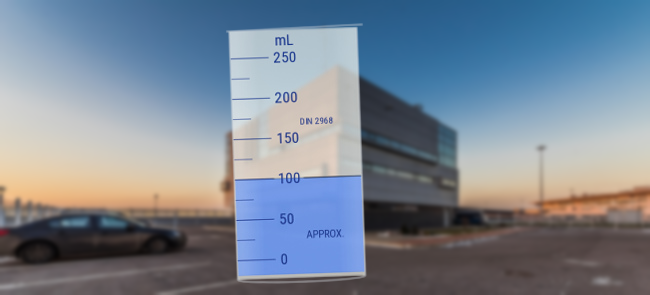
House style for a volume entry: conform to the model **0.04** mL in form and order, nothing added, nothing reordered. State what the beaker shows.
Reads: **100** mL
